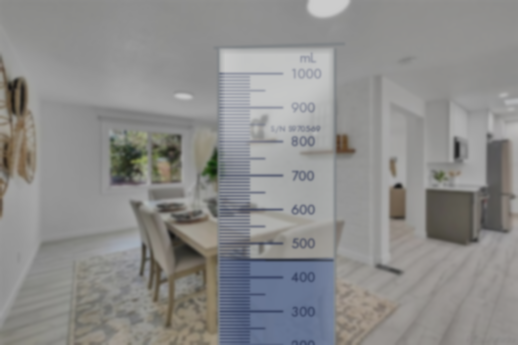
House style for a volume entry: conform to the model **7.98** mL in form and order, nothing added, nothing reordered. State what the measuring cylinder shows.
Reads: **450** mL
